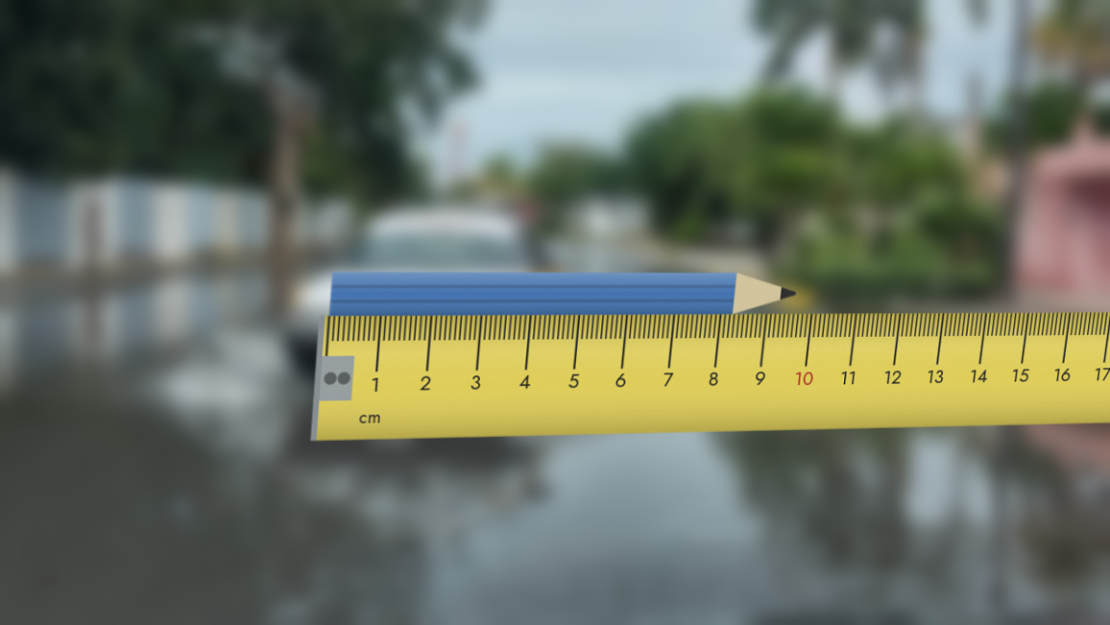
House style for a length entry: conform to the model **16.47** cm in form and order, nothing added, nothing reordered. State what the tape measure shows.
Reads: **9.6** cm
